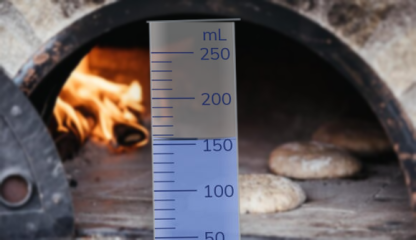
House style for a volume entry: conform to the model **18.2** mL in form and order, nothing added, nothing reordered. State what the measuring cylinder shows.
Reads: **155** mL
